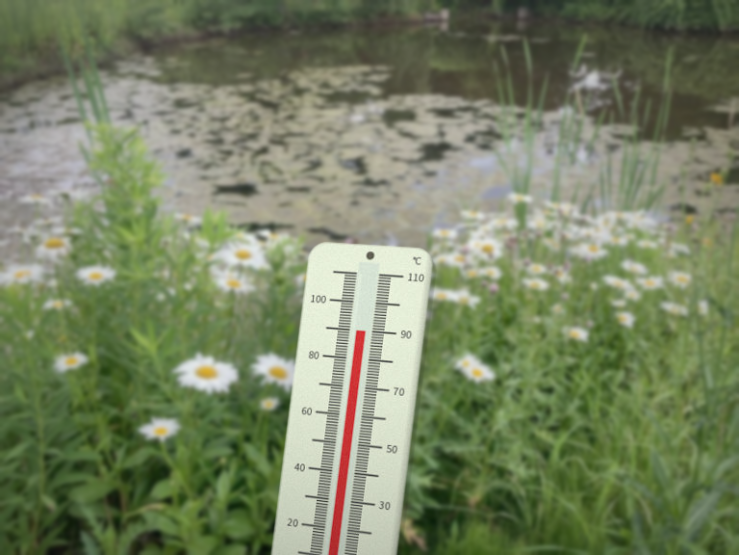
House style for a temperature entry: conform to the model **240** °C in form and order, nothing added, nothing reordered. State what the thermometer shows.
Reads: **90** °C
